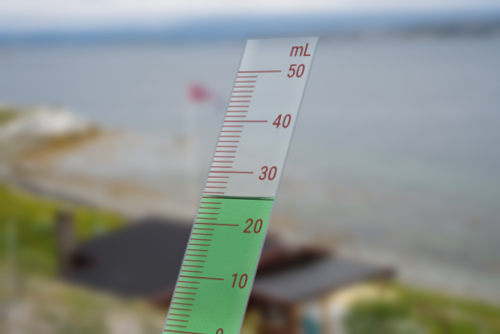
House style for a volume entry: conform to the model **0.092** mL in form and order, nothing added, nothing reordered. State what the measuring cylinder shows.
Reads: **25** mL
